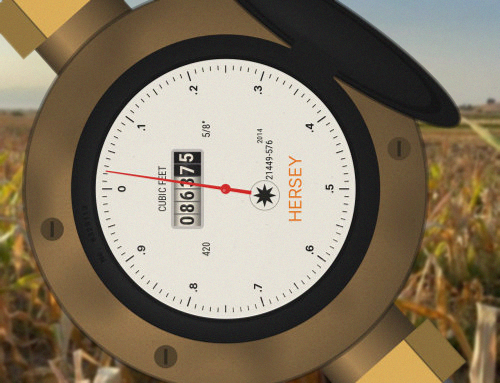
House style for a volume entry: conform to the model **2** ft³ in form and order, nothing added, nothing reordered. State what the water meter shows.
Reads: **86375.02** ft³
